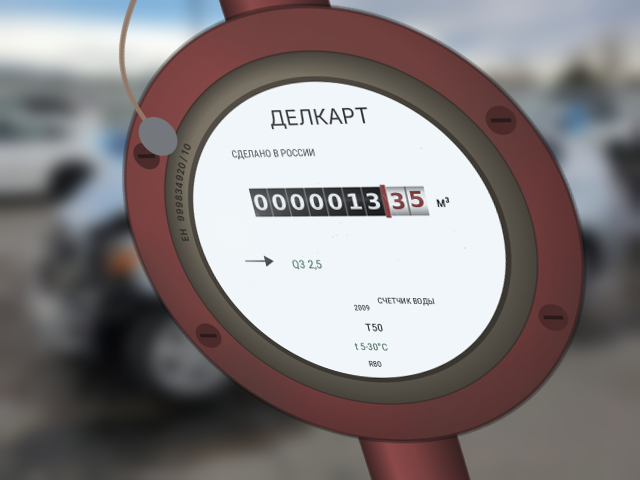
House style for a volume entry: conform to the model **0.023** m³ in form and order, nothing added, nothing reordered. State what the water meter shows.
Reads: **13.35** m³
